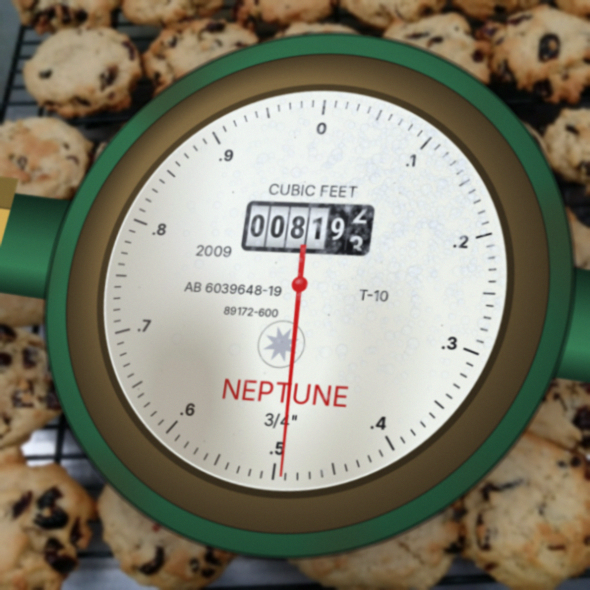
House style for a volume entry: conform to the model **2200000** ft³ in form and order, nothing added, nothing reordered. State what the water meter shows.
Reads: **8192.49** ft³
